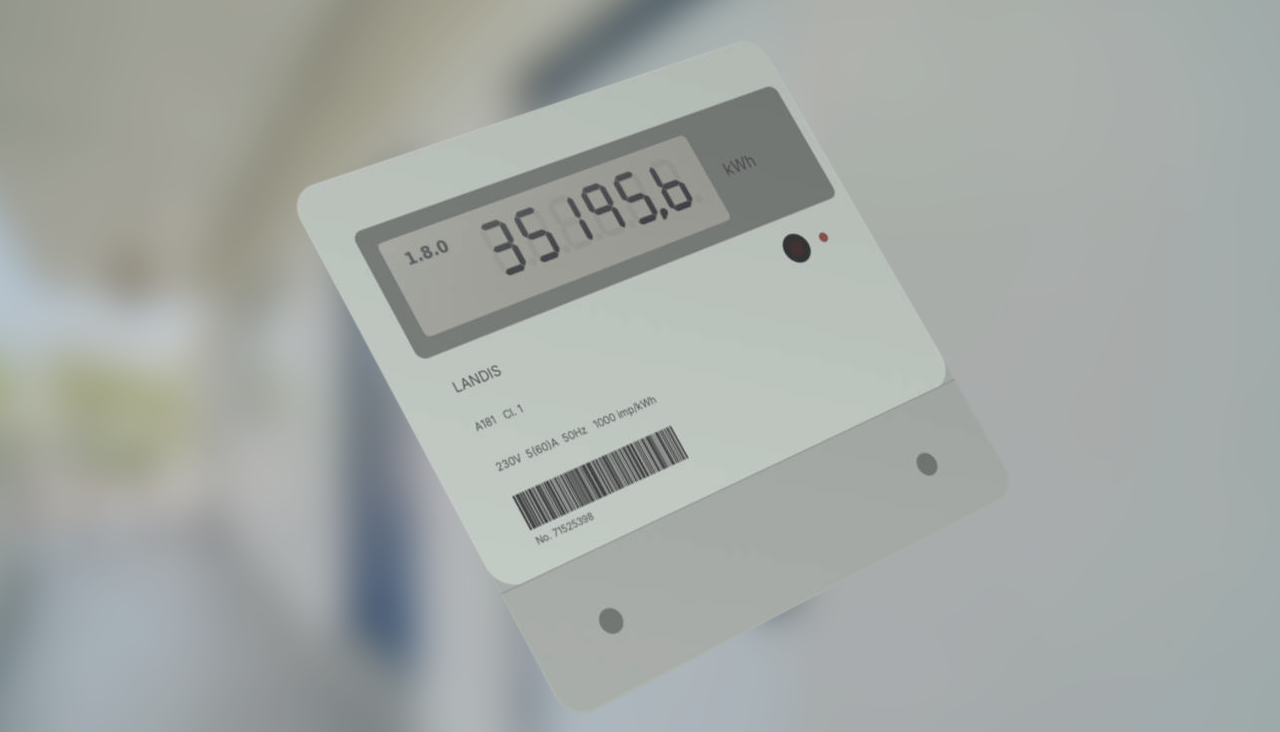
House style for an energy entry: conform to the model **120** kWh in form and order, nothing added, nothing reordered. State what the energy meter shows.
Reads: **35195.6** kWh
